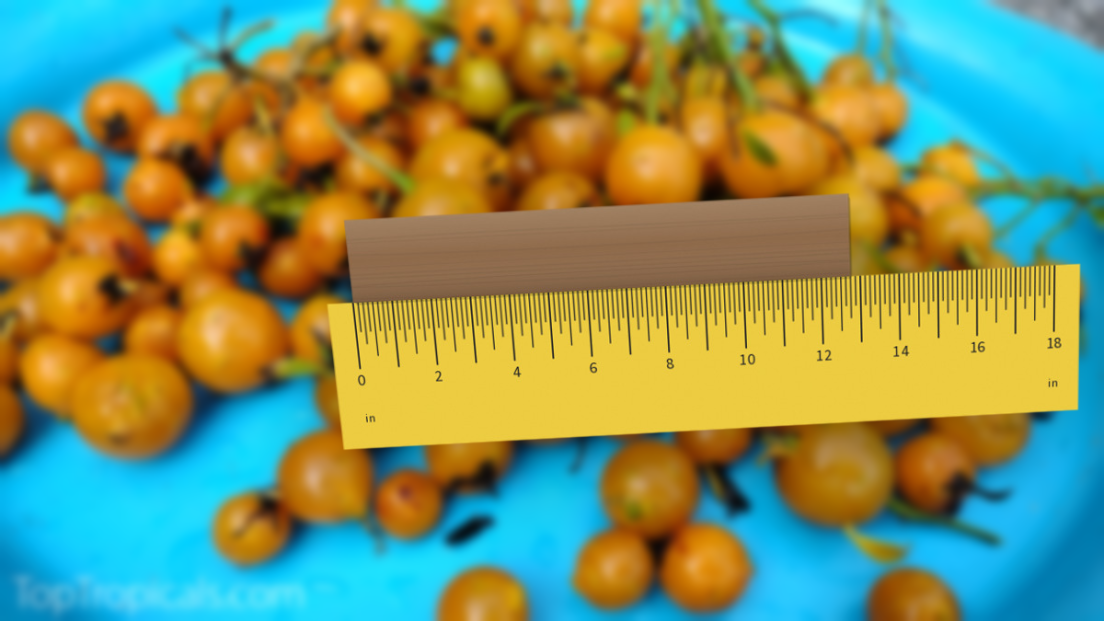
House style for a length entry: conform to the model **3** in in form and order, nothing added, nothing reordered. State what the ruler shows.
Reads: **12.75** in
